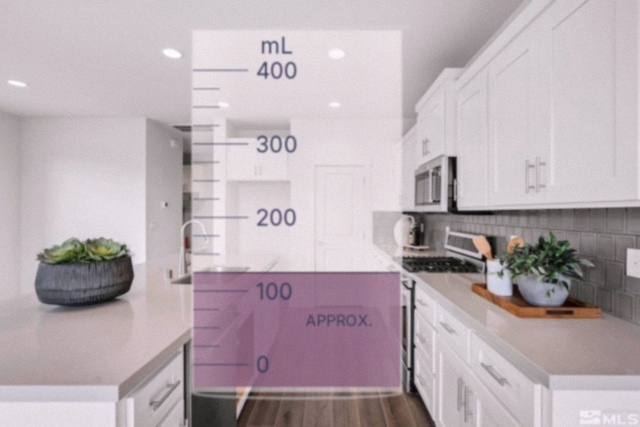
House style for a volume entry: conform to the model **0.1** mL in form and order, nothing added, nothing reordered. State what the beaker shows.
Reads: **125** mL
